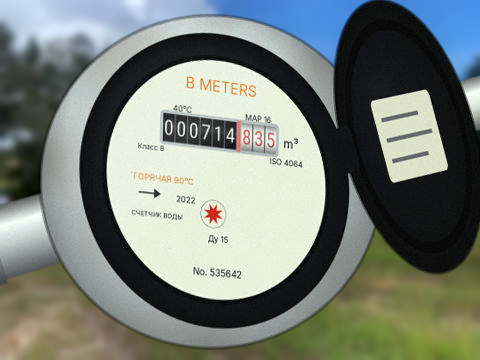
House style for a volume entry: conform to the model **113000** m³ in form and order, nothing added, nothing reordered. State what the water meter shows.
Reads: **714.835** m³
